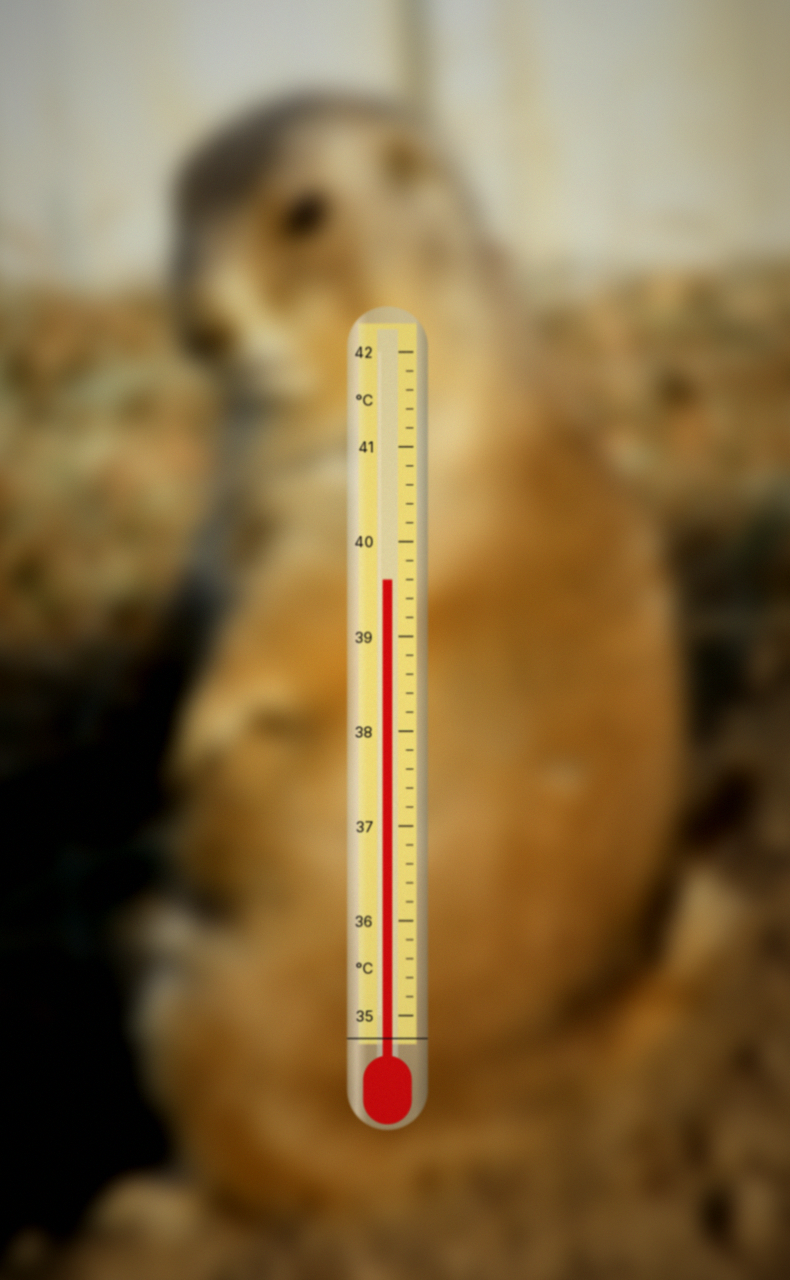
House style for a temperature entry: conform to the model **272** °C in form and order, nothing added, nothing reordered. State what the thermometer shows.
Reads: **39.6** °C
